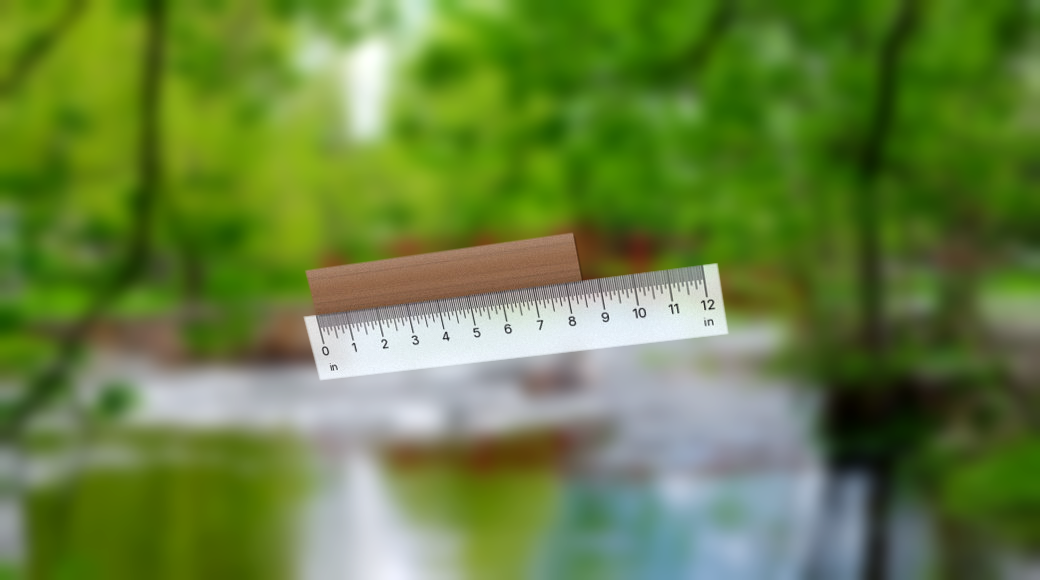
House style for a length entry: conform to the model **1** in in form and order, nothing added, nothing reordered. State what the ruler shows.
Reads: **8.5** in
